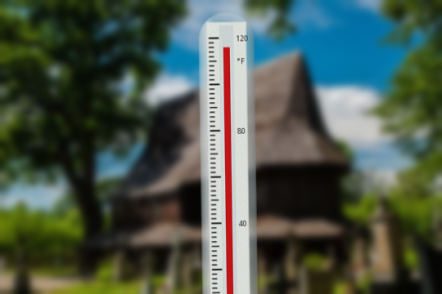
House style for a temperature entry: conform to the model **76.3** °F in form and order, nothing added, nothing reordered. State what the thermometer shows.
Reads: **116** °F
